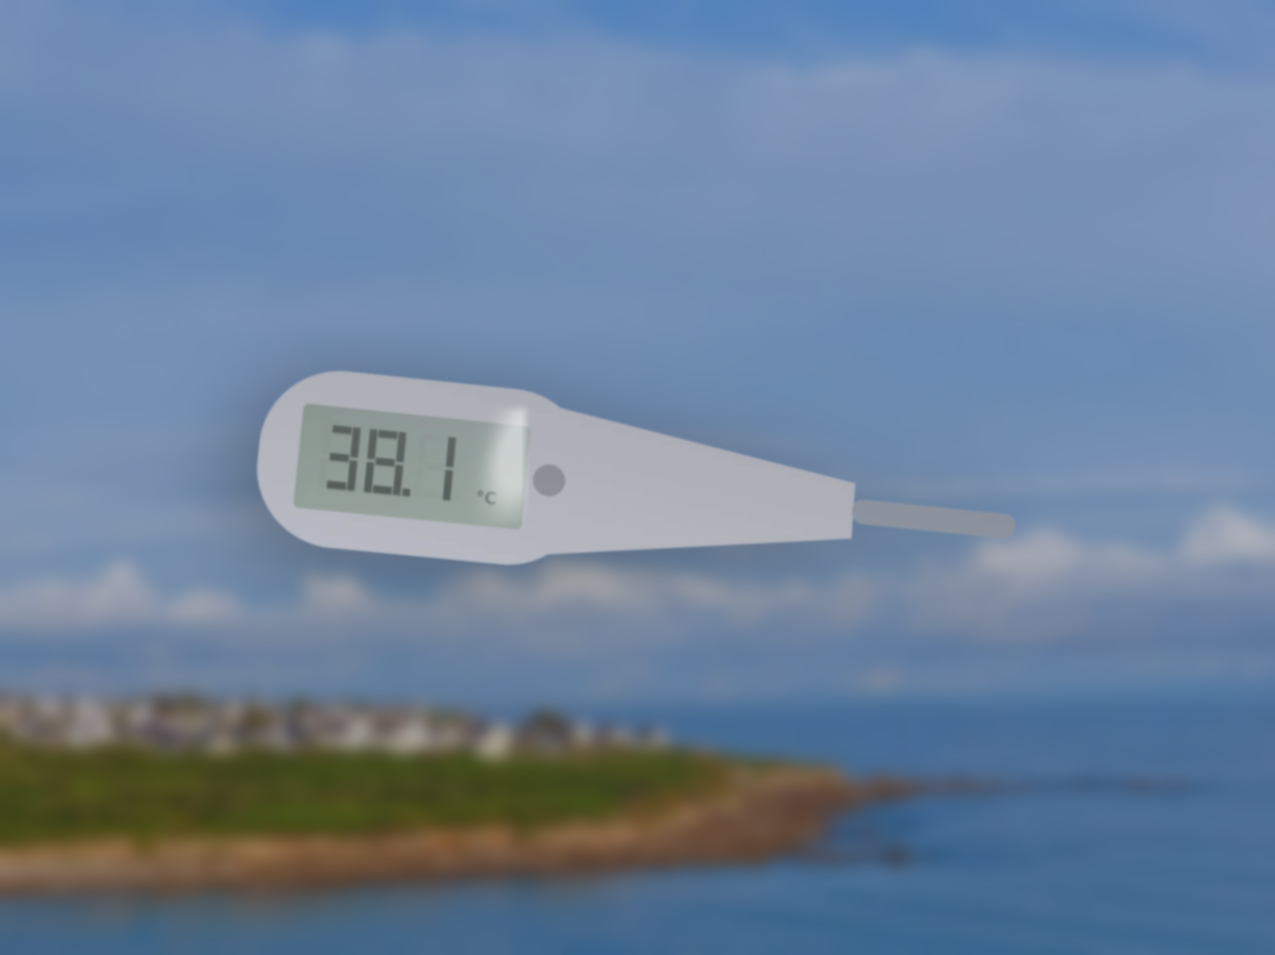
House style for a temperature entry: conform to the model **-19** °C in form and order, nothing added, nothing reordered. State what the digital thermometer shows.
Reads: **38.1** °C
